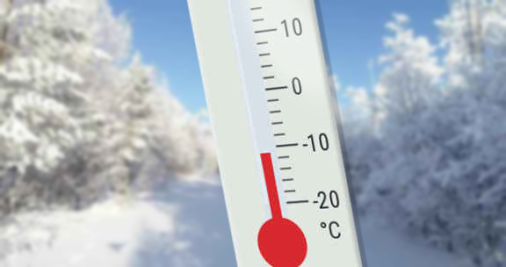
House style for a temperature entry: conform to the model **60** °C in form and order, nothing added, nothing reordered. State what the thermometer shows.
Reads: **-11** °C
